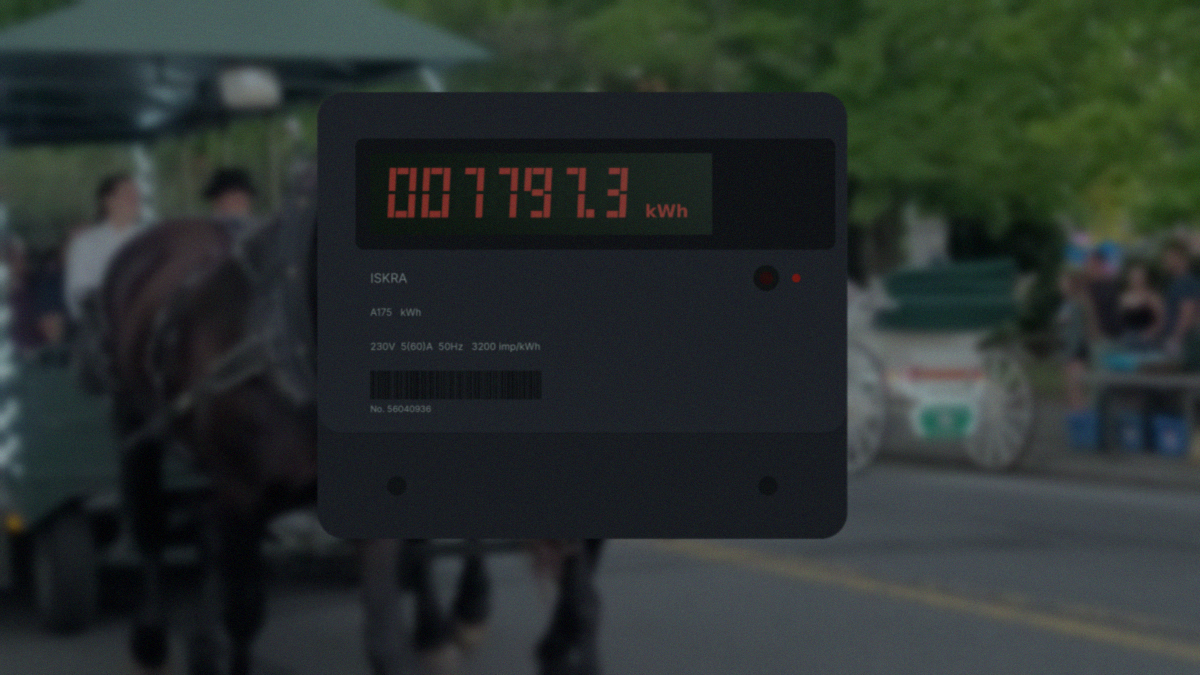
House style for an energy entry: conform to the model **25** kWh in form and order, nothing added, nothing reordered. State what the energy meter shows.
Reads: **7797.3** kWh
